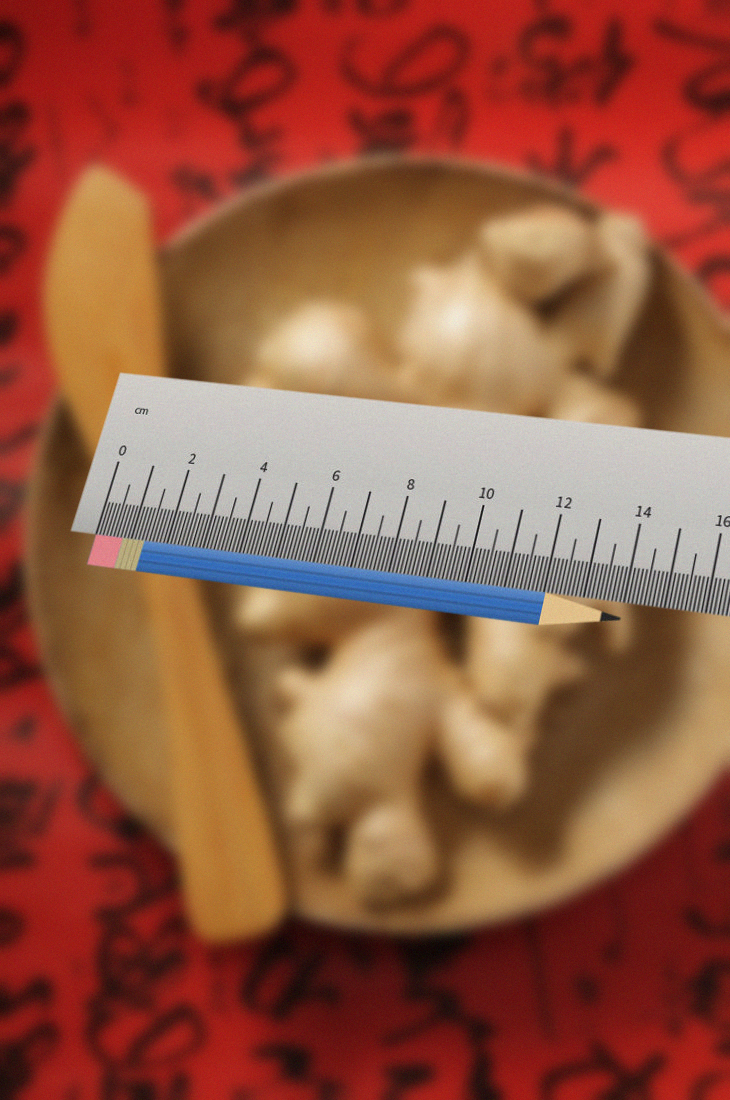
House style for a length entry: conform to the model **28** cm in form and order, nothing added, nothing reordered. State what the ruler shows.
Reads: **14** cm
